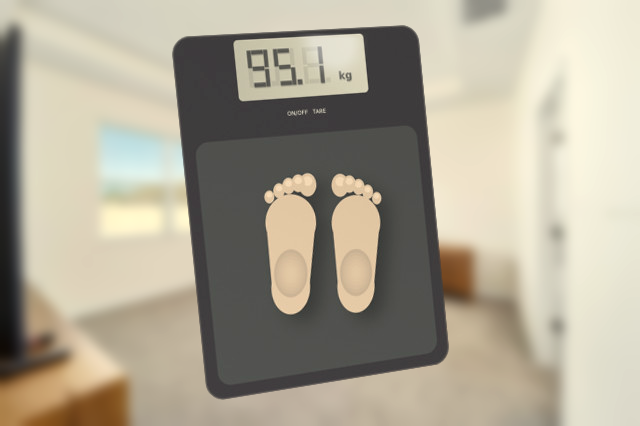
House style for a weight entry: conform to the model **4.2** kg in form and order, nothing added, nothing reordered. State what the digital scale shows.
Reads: **95.1** kg
